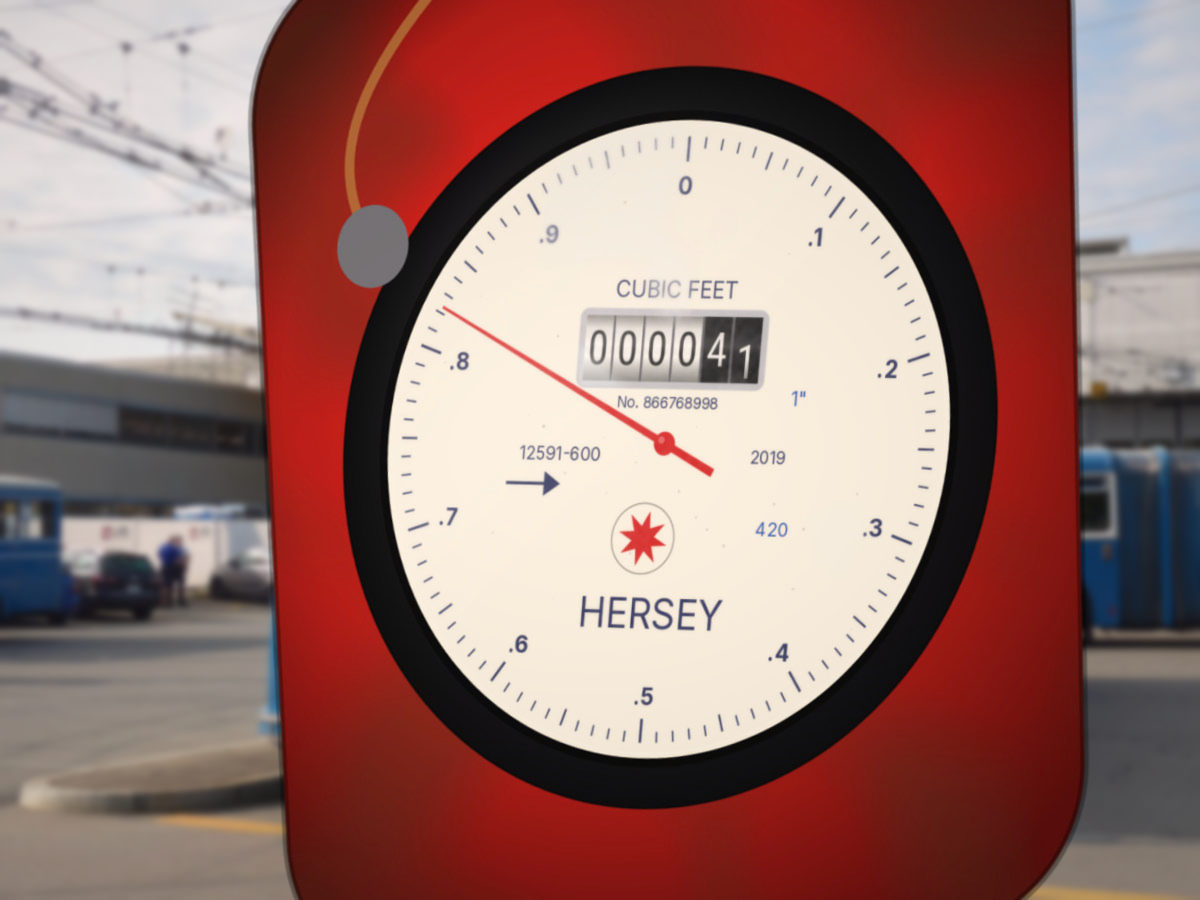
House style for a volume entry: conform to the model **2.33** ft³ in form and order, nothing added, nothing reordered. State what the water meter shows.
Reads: **40.82** ft³
